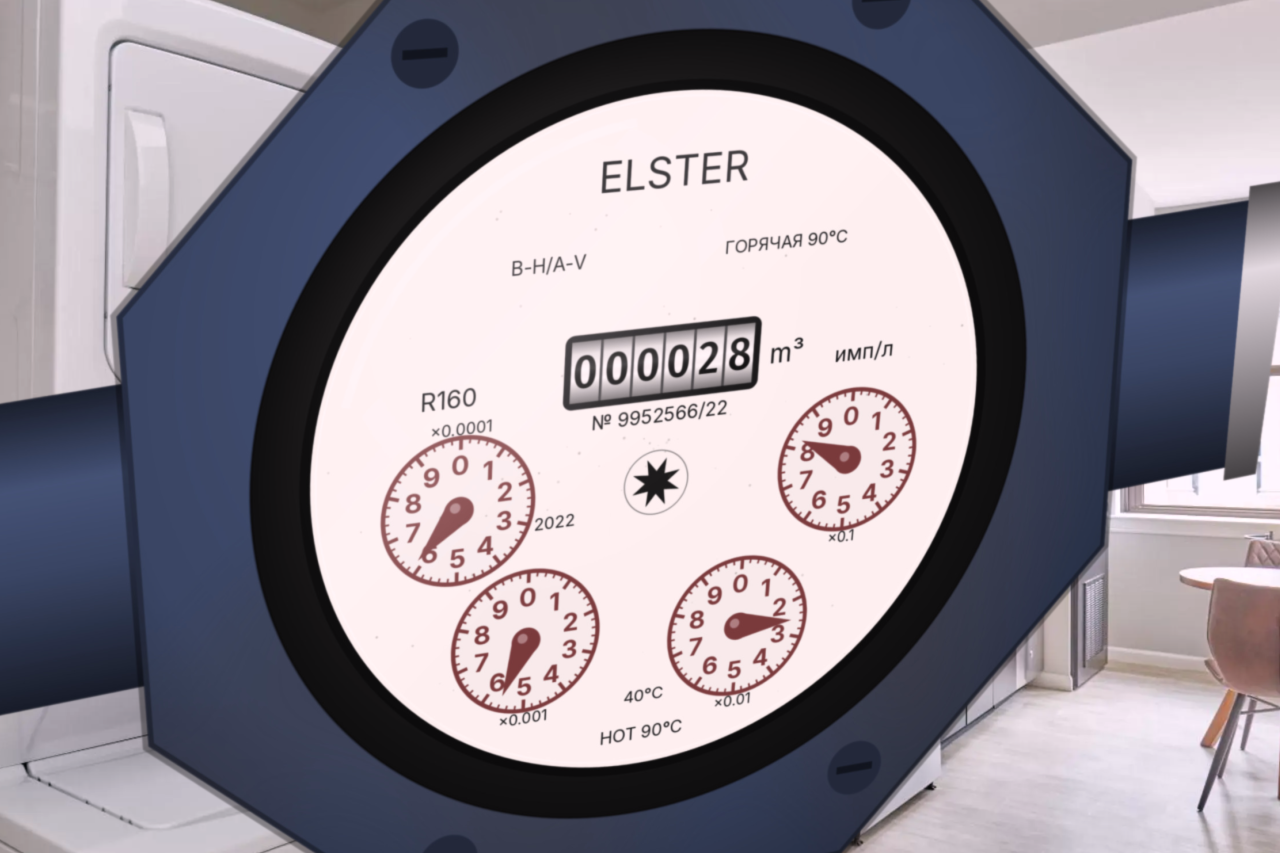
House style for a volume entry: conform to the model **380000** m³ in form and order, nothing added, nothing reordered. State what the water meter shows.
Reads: **28.8256** m³
